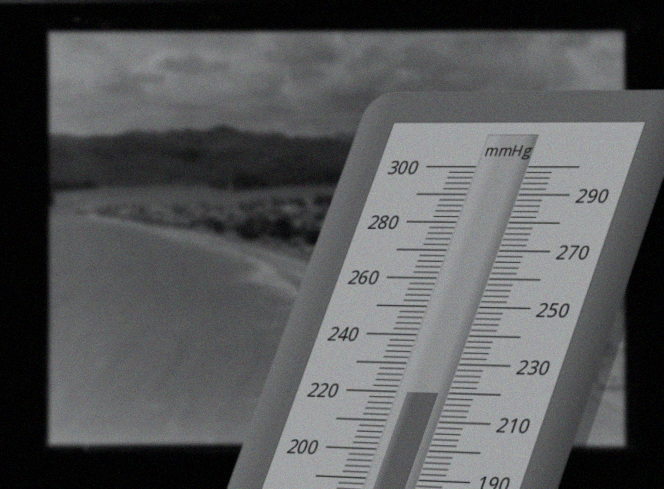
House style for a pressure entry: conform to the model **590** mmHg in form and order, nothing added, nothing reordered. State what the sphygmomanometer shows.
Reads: **220** mmHg
